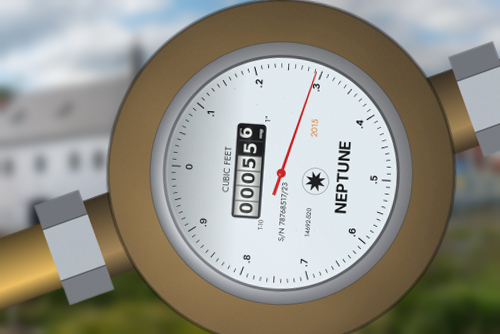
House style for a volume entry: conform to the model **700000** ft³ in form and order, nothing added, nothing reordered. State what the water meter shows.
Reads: **556.29** ft³
